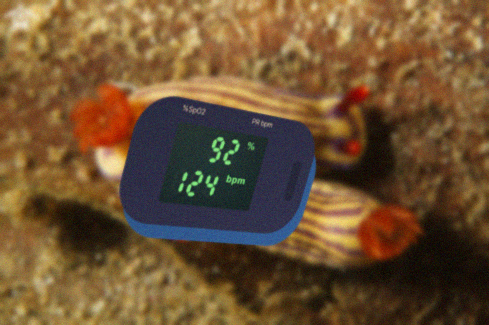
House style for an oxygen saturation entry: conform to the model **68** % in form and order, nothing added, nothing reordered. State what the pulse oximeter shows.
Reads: **92** %
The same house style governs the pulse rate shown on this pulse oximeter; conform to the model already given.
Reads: **124** bpm
